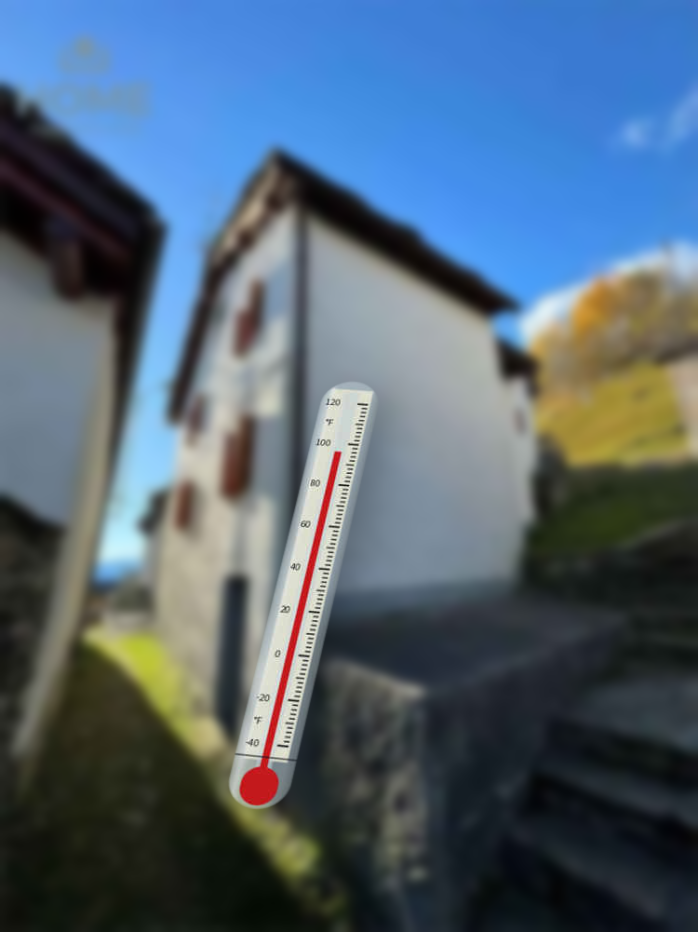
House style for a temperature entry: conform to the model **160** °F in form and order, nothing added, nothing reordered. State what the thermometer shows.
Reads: **96** °F
